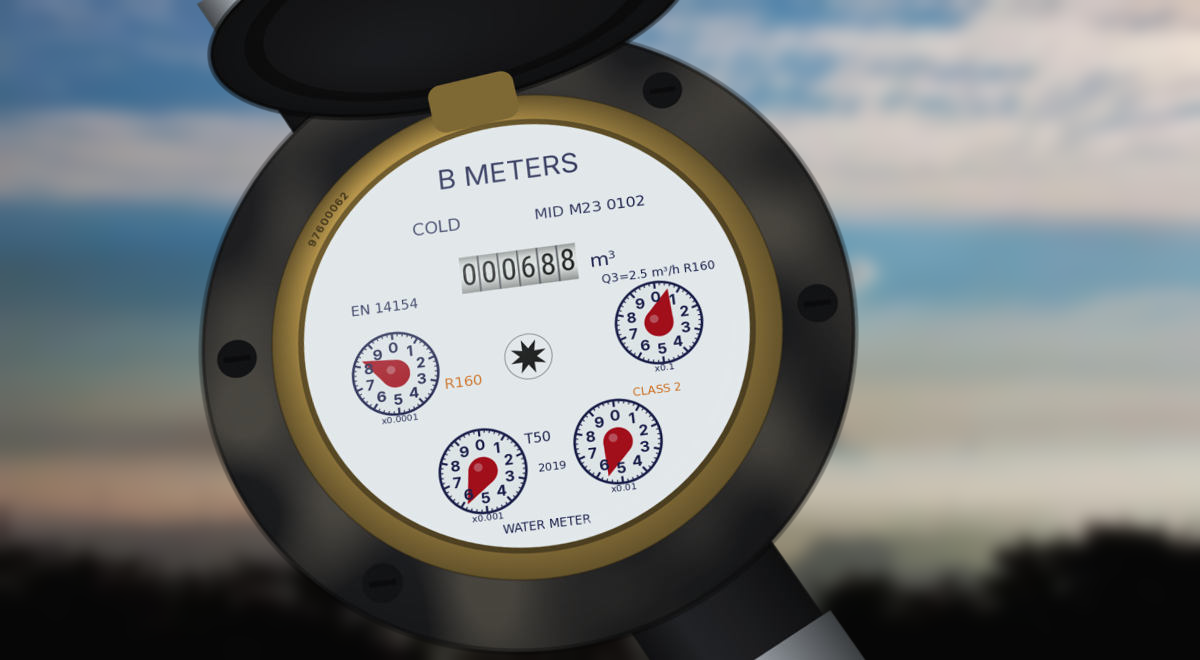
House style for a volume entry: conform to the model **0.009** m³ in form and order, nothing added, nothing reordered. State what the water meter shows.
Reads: **688.0558** m³
